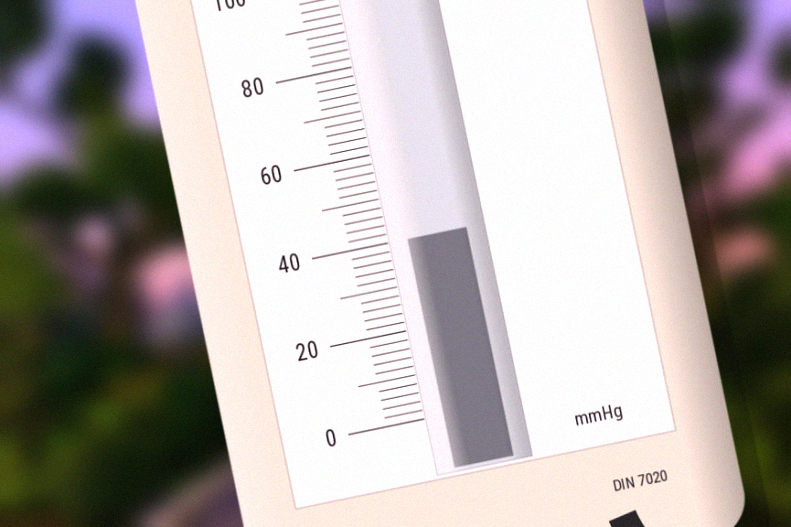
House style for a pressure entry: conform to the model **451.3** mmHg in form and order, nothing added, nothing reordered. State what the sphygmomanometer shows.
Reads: **40** mmHg
